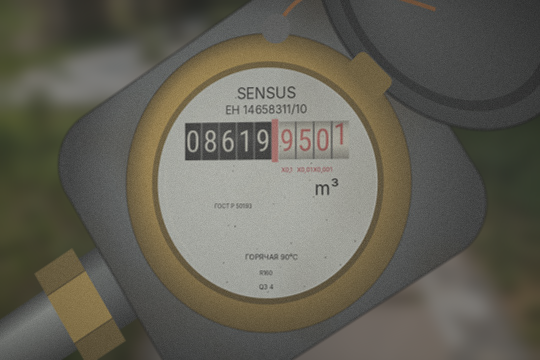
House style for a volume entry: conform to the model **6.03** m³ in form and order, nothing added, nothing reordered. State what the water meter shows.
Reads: **8619.9501** m³
